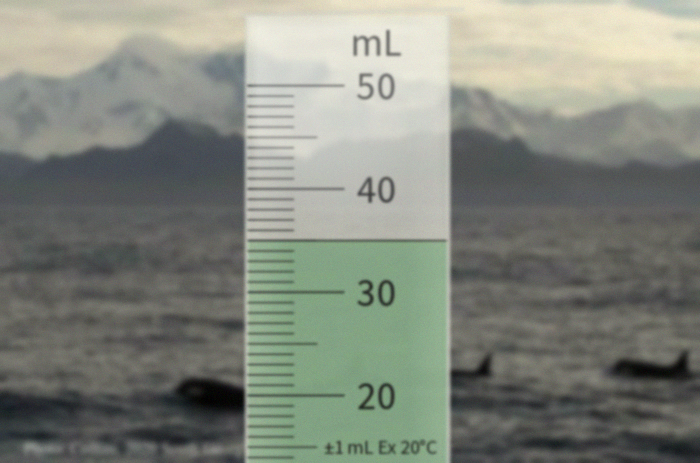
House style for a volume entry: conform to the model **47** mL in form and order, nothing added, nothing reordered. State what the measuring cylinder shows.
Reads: **35** mL
